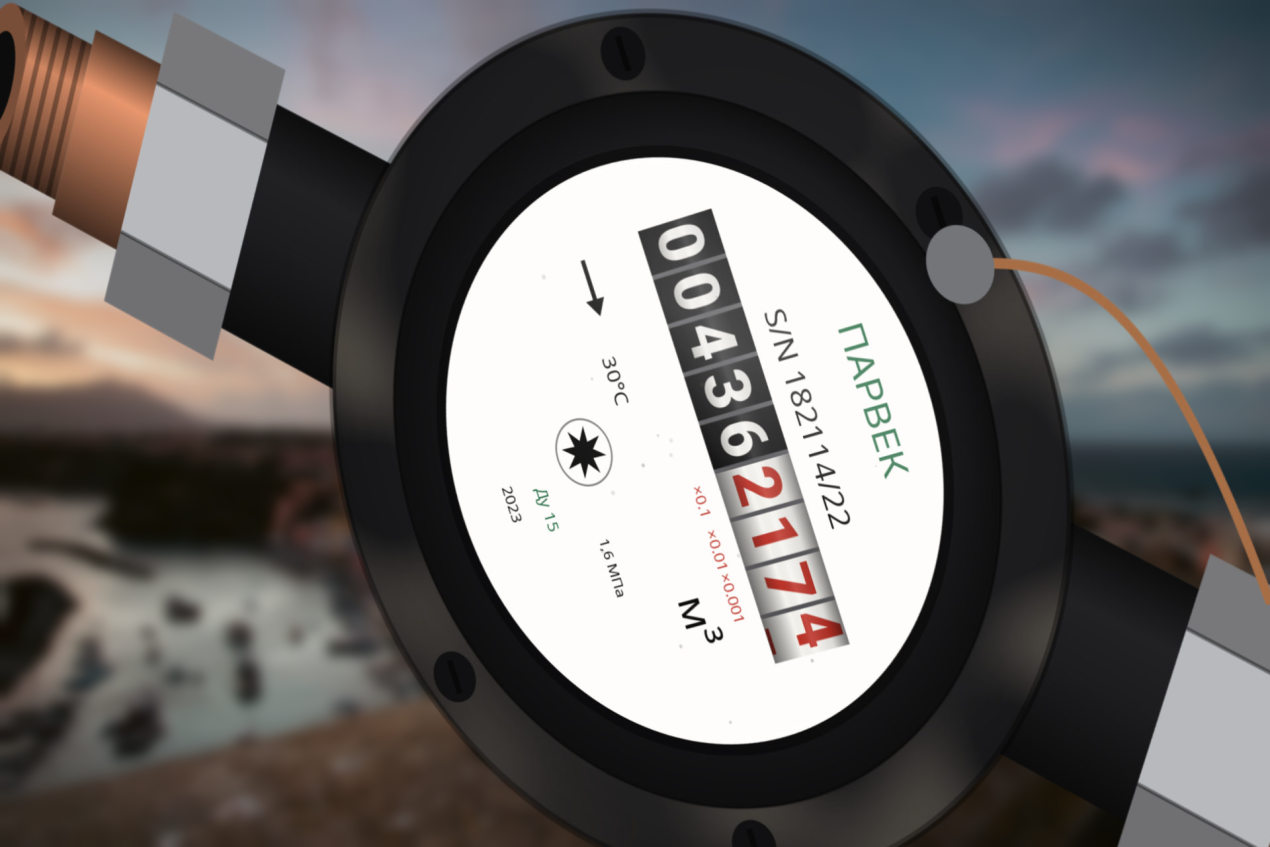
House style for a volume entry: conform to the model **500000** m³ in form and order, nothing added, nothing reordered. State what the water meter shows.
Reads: **436.2174** m³
